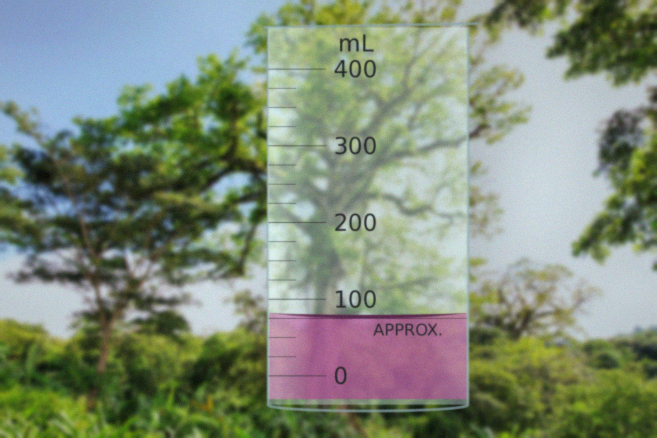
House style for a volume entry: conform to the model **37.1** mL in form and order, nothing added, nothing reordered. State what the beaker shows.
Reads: **75** mL
